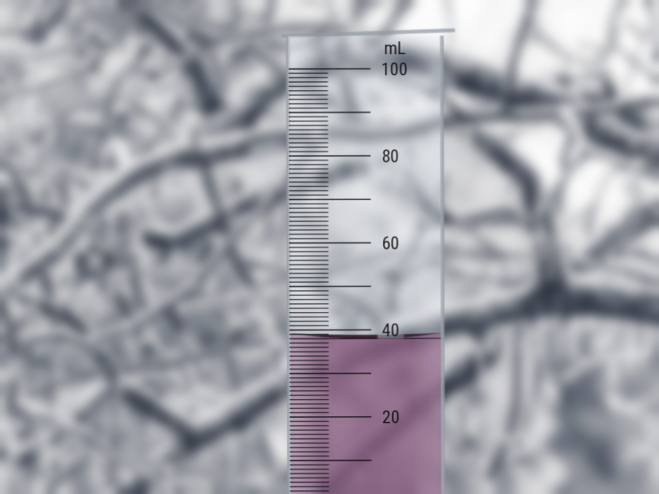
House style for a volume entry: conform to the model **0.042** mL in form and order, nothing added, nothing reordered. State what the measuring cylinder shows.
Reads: **38** mL
